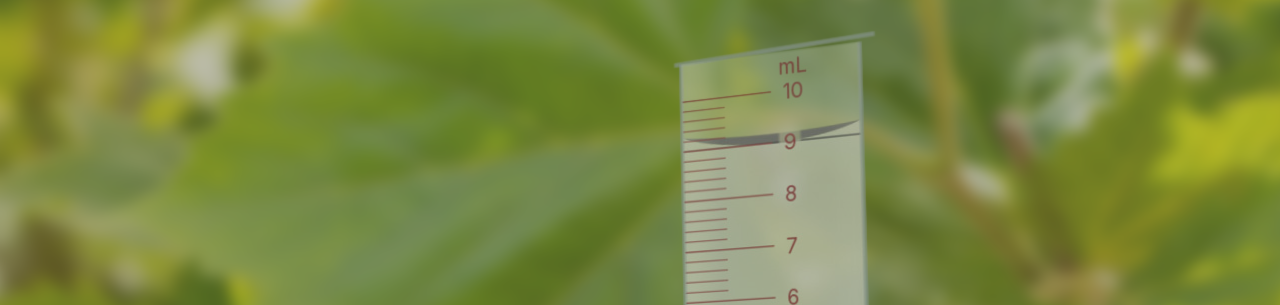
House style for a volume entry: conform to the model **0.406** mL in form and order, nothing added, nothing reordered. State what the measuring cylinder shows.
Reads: **9** mL
